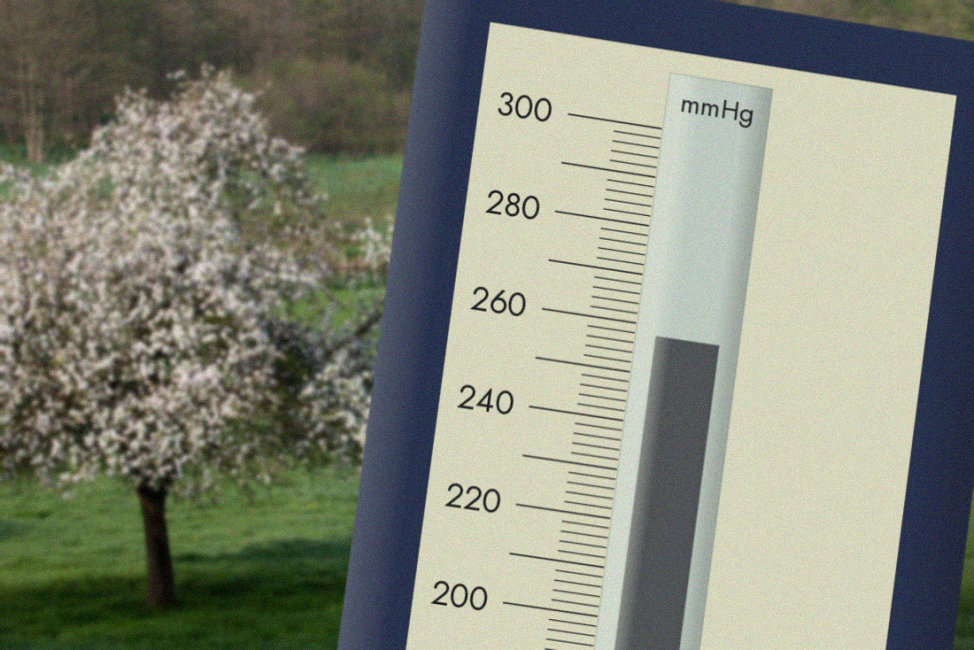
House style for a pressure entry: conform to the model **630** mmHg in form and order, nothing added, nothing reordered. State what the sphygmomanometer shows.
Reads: **258** mmHg
